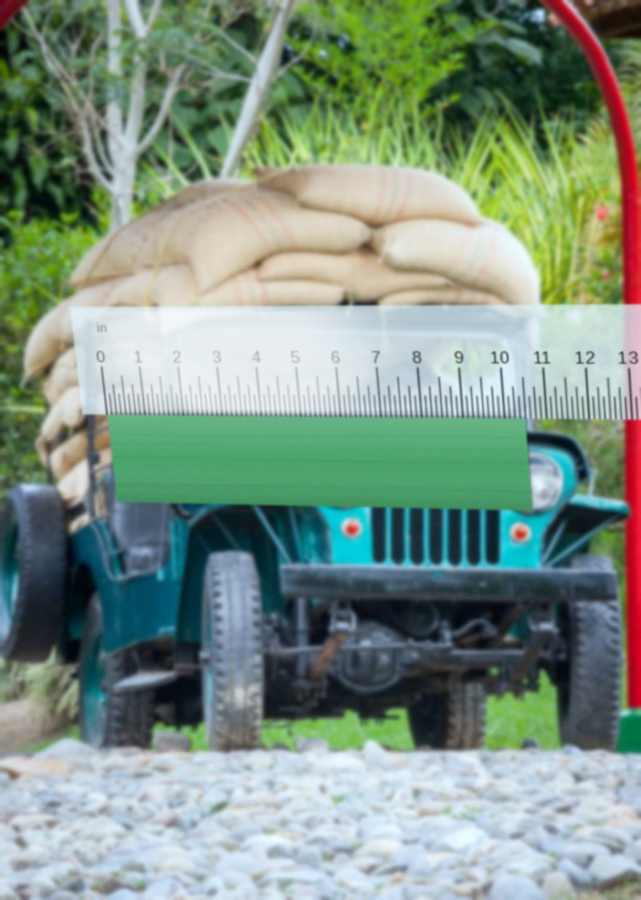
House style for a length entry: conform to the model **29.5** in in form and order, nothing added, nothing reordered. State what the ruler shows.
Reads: **10.5** in
